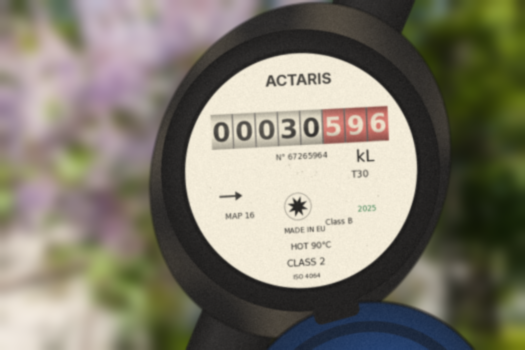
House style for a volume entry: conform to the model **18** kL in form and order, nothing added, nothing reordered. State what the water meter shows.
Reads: **30.596** kL
